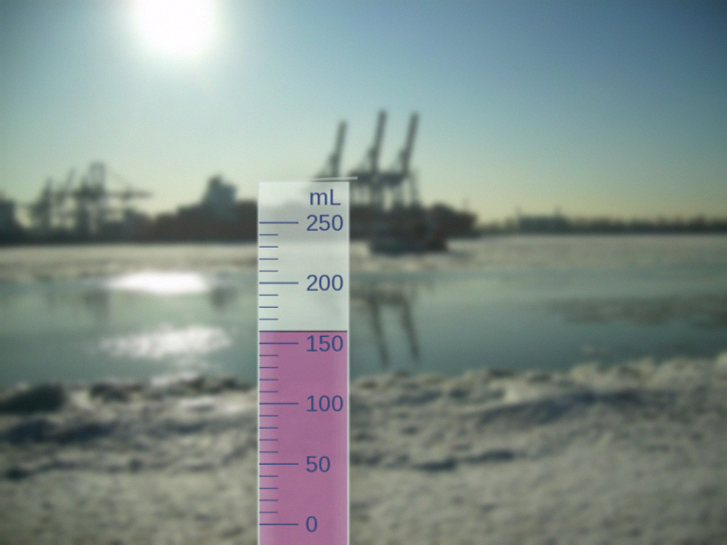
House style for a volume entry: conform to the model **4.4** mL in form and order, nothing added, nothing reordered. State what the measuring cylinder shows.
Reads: **160** mL
